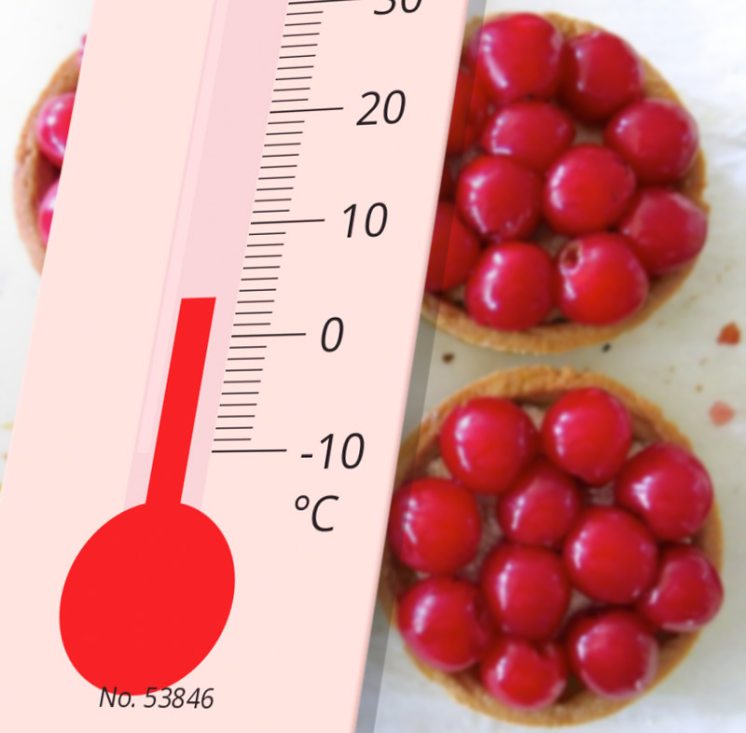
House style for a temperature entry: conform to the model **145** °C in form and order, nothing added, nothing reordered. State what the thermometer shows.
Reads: **3.5** °C
